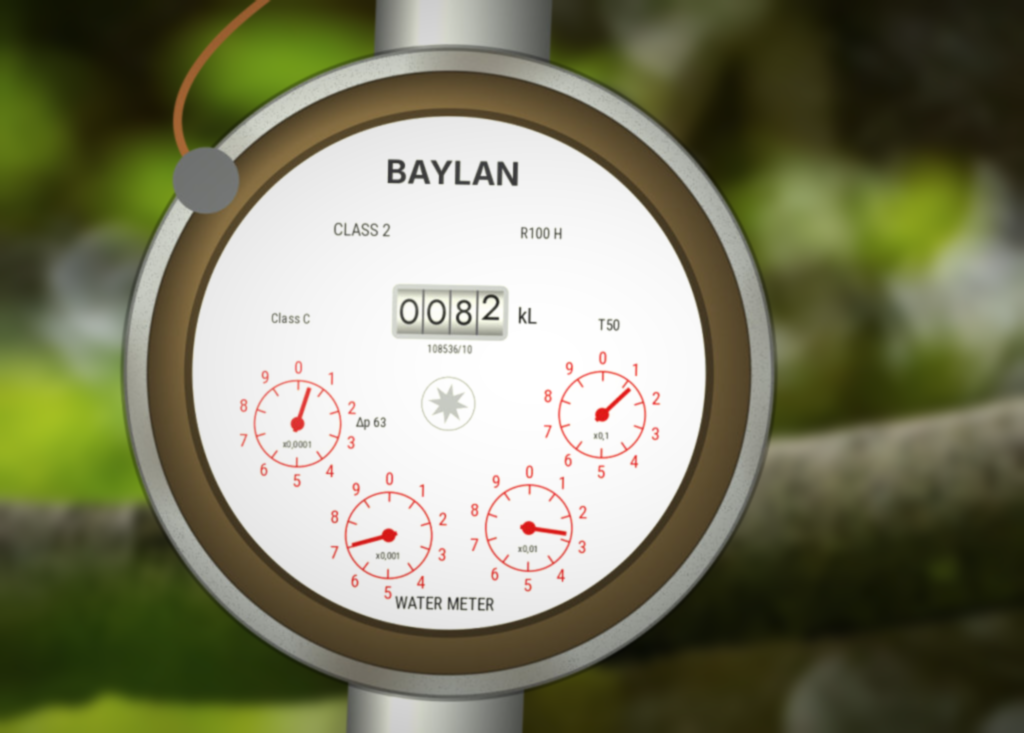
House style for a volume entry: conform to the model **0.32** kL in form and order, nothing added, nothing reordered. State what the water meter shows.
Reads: **82.1270** kL
